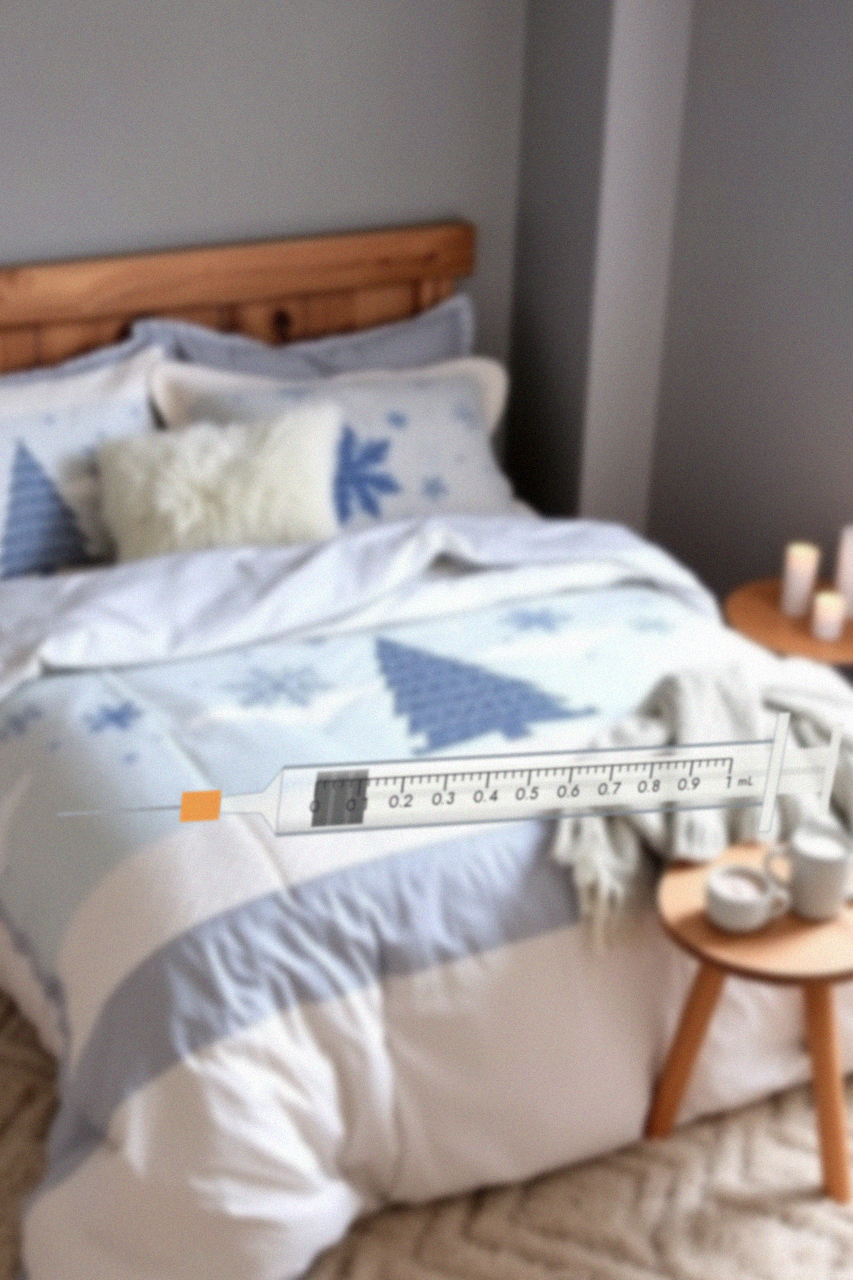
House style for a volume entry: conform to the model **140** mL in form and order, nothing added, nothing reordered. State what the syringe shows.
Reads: **0** mL
